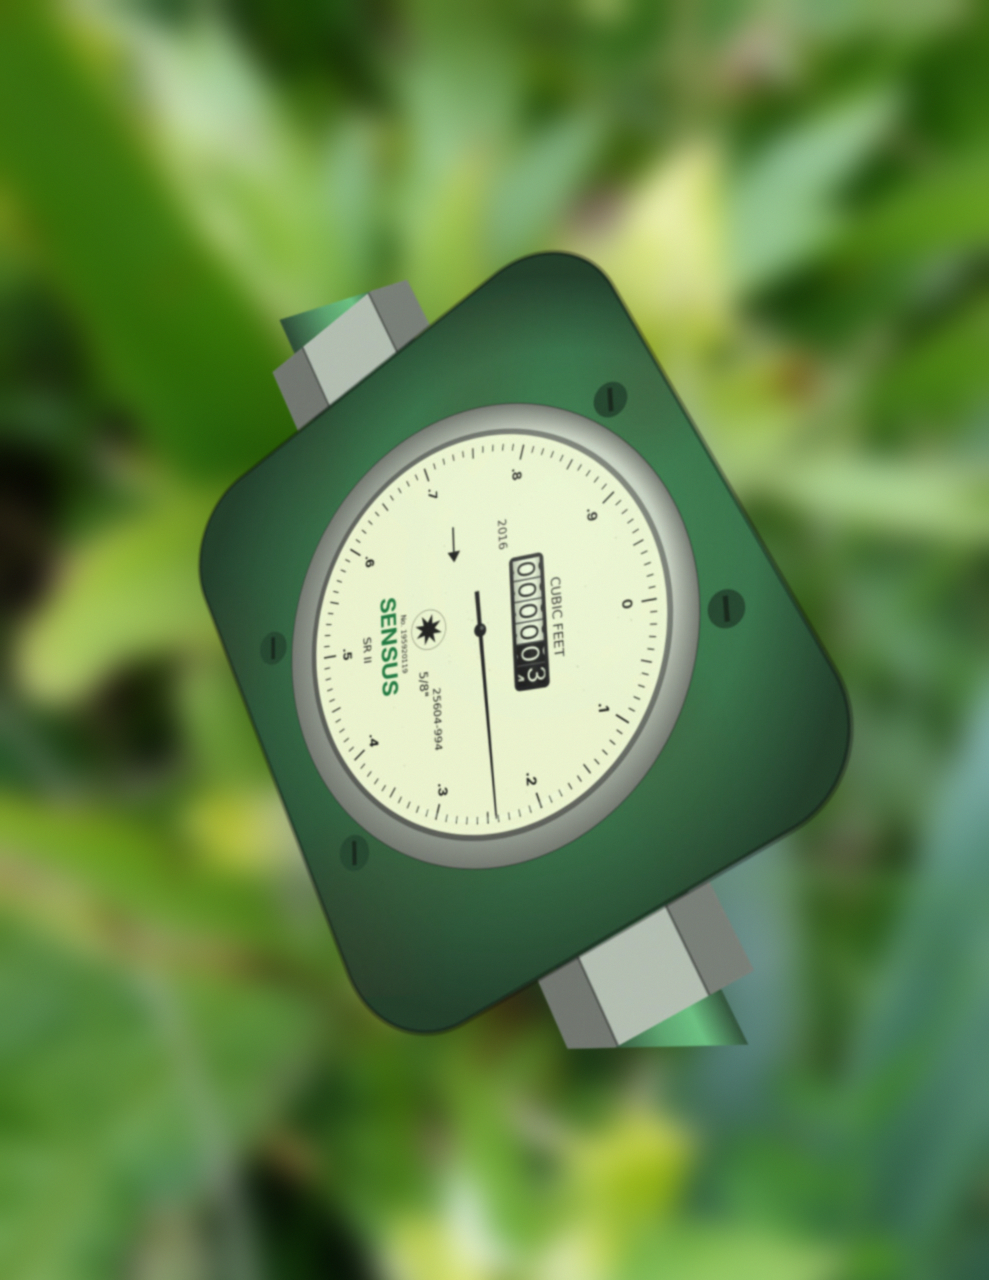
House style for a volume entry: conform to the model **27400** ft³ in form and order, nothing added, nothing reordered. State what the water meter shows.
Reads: **3.24** ft³
